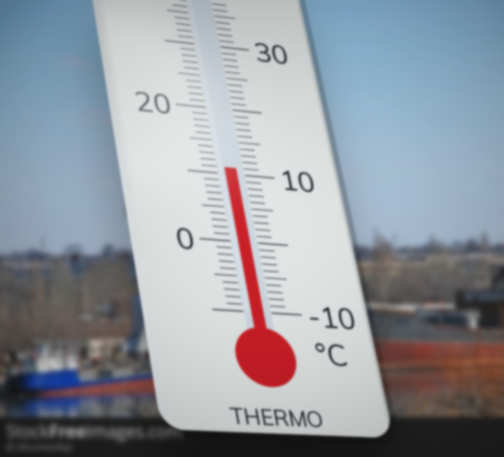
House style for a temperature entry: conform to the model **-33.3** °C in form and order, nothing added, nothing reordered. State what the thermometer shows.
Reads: **11** °C
